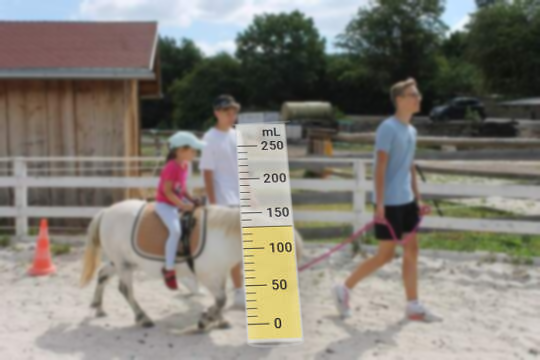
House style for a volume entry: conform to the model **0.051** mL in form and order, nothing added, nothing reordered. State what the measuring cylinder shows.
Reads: **130** mL
